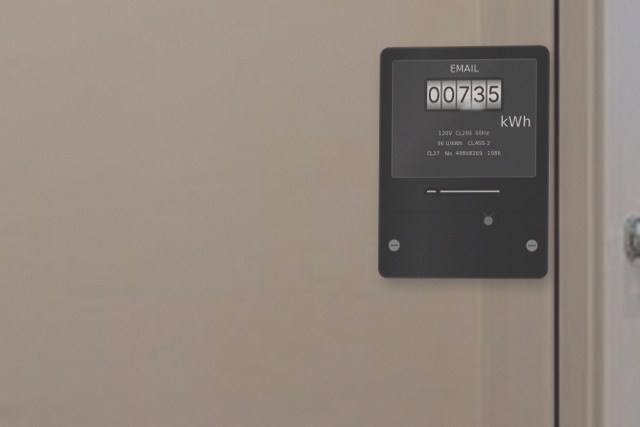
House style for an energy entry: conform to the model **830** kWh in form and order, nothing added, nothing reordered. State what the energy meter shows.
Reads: **735** kWh
